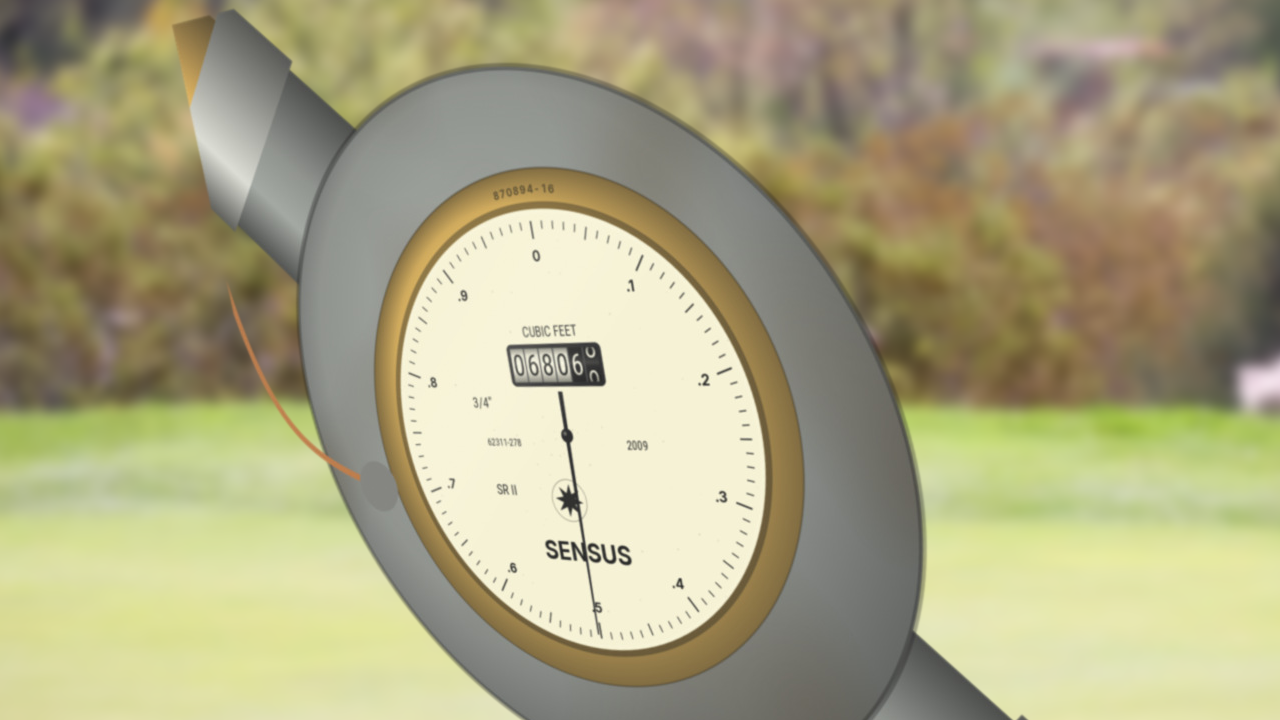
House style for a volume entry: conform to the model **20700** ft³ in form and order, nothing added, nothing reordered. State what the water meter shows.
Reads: **68068.50** ft³
